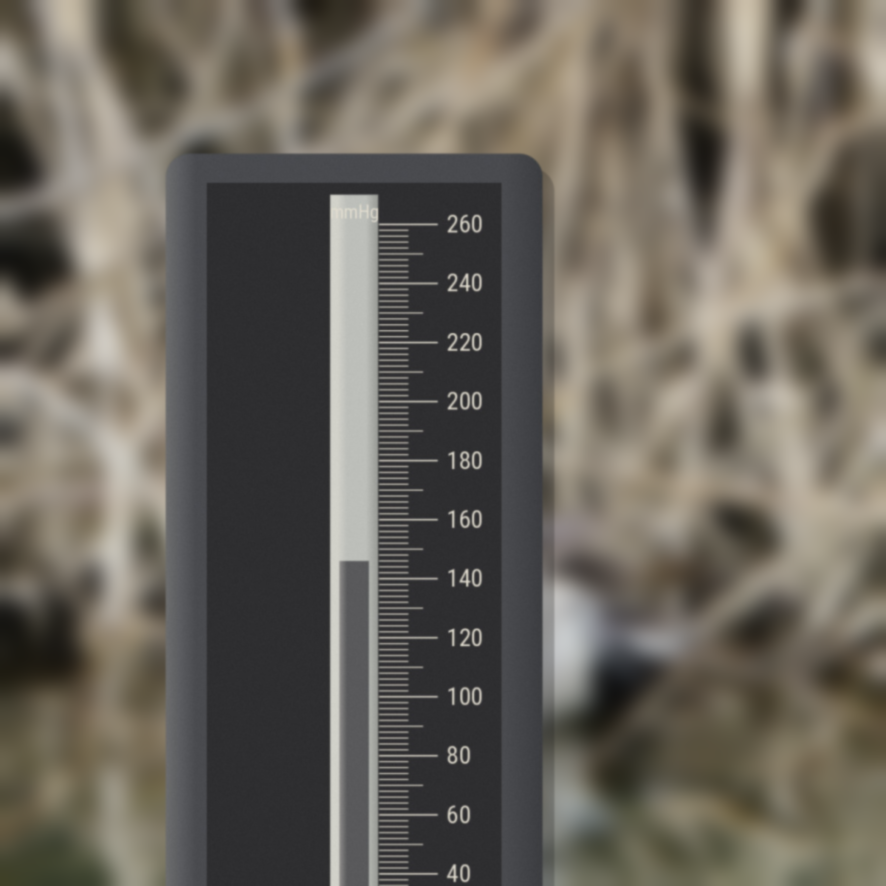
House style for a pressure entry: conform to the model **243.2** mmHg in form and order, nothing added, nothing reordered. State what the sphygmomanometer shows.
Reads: **146** mmHg
